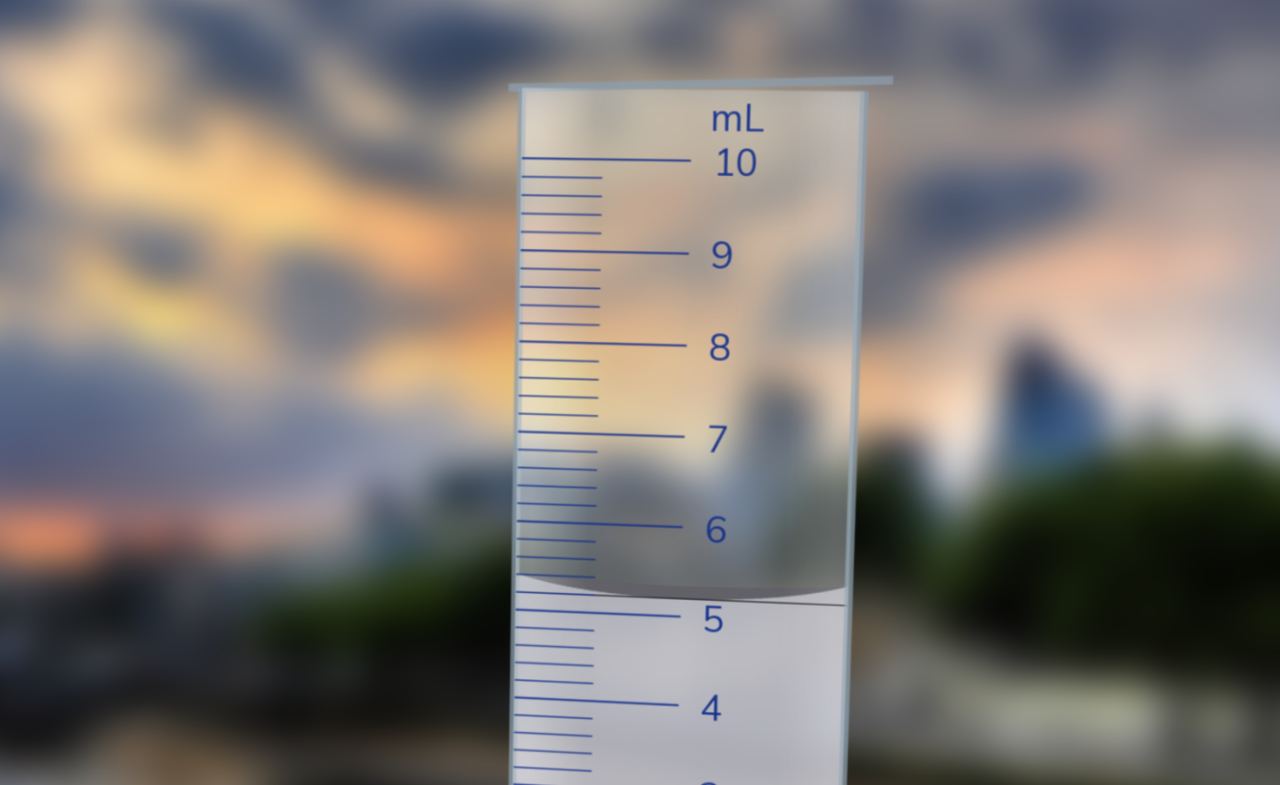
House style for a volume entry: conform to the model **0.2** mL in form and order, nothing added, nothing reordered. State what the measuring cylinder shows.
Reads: **5.2** mL
